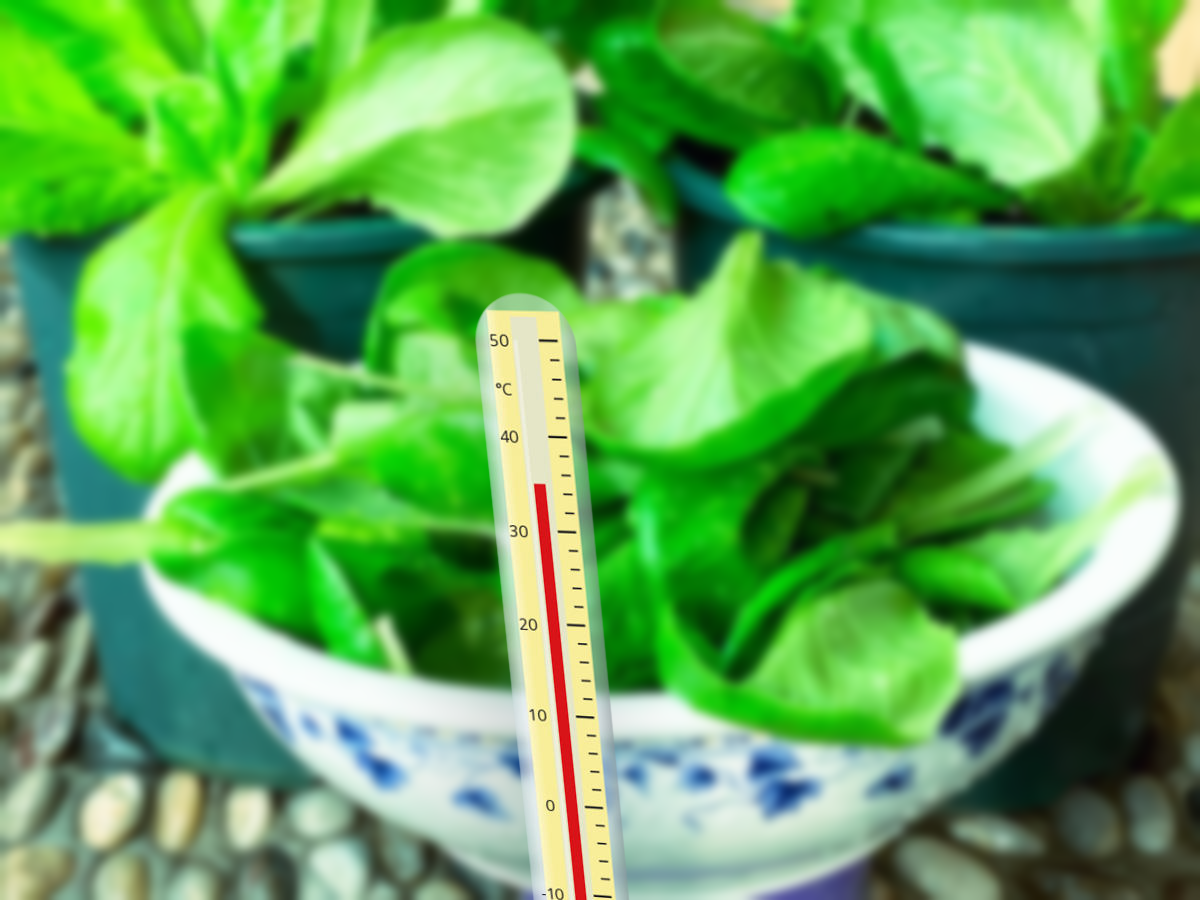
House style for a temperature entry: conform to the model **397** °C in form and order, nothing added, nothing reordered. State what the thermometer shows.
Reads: **35** °C
